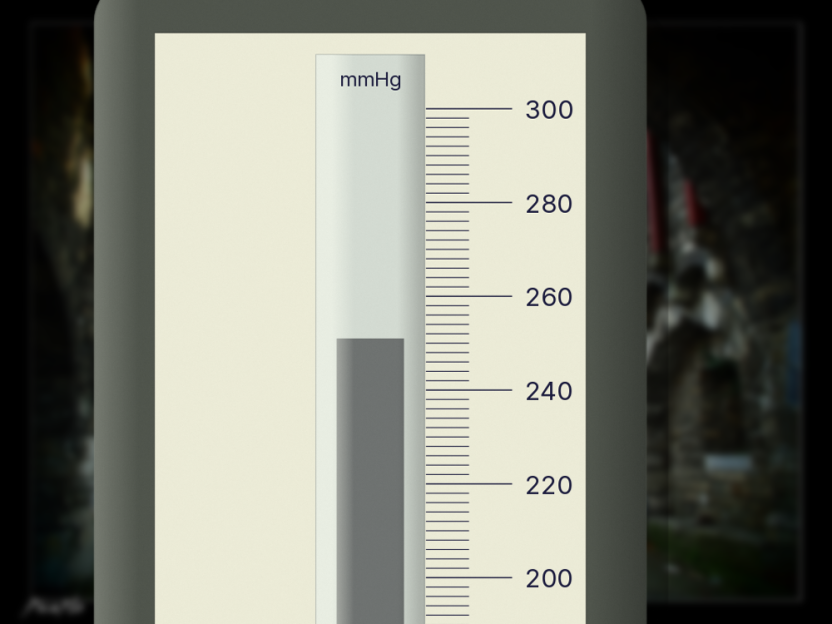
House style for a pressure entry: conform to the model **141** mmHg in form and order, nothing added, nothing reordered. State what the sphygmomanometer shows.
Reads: **251** mmHg
